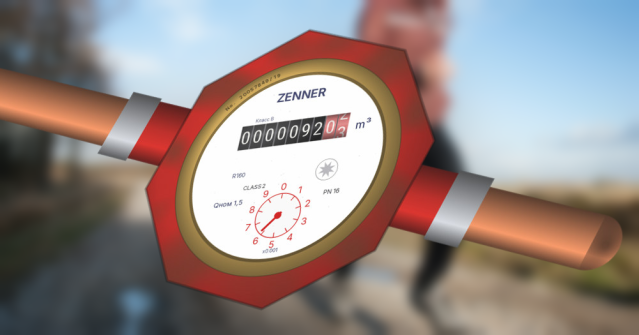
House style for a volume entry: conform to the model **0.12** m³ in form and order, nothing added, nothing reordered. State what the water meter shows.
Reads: **92.026** m³
